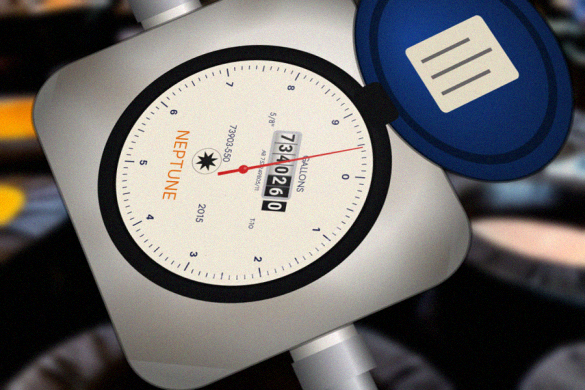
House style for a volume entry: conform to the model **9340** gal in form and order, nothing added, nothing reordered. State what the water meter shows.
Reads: **7340259.5** gal
